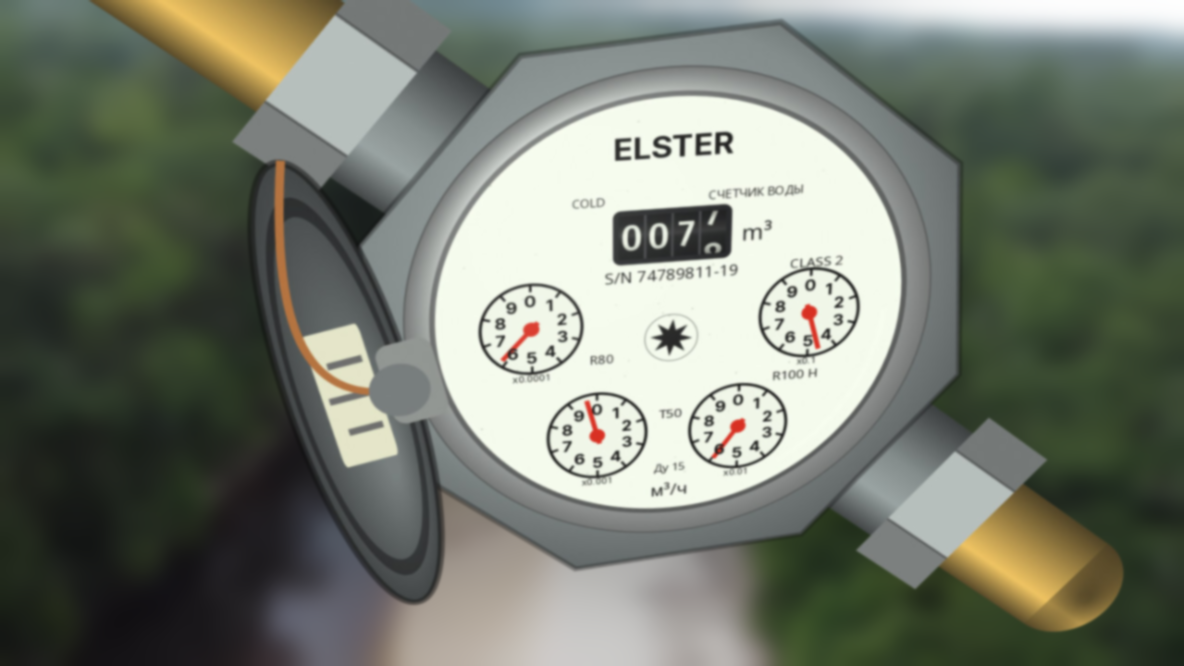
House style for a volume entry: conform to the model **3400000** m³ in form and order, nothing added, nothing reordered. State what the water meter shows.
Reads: **77.4596** m³
